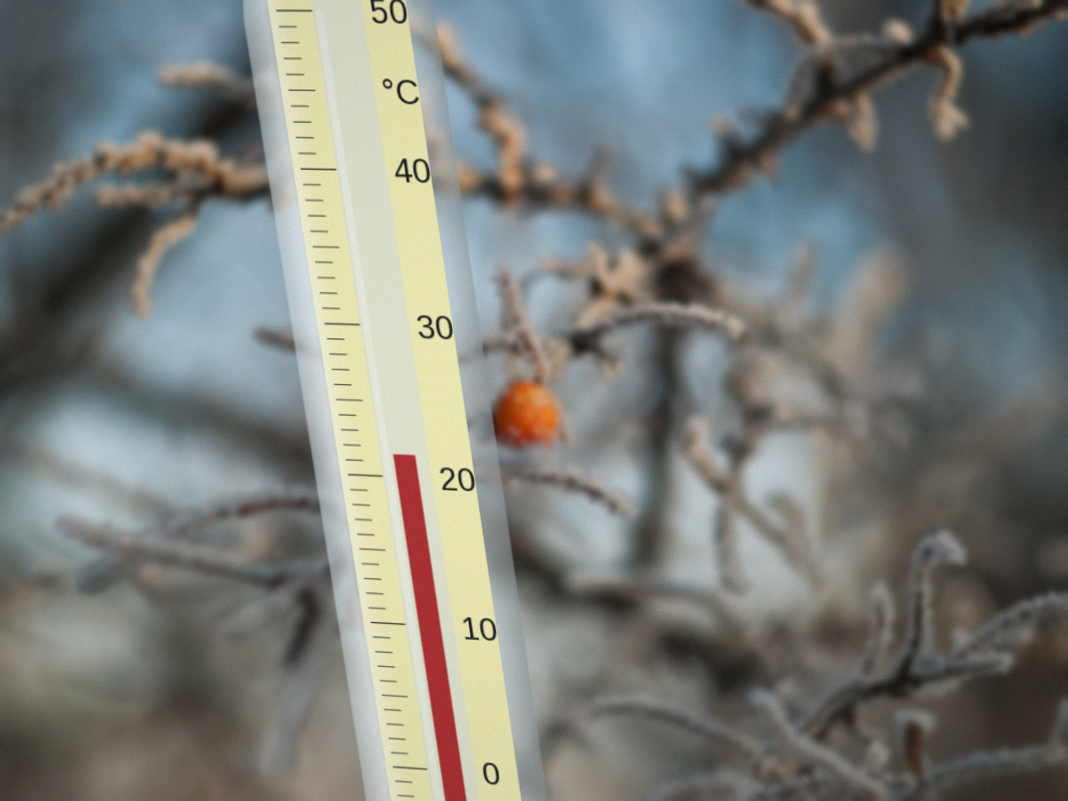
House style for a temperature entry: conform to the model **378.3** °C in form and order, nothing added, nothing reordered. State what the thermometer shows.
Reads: **21.5** °C
